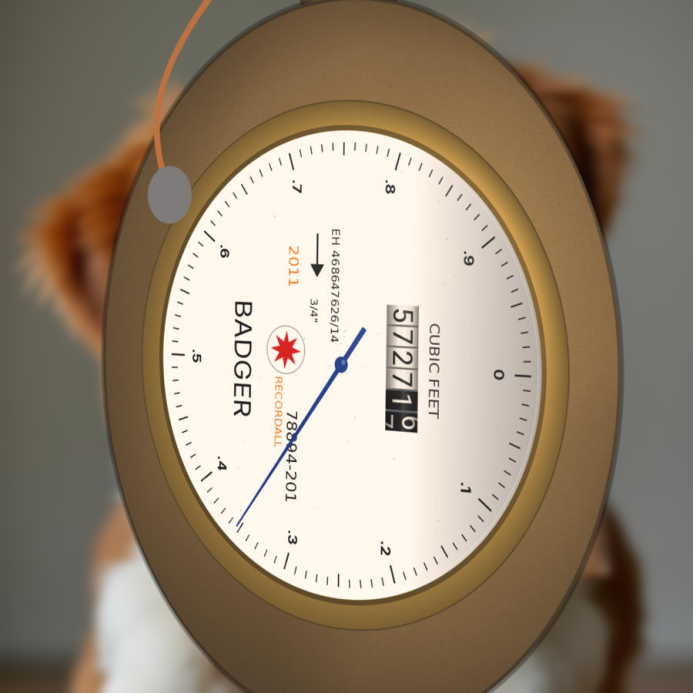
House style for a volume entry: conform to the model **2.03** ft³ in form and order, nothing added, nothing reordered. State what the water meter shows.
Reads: **572716.35** ft³
